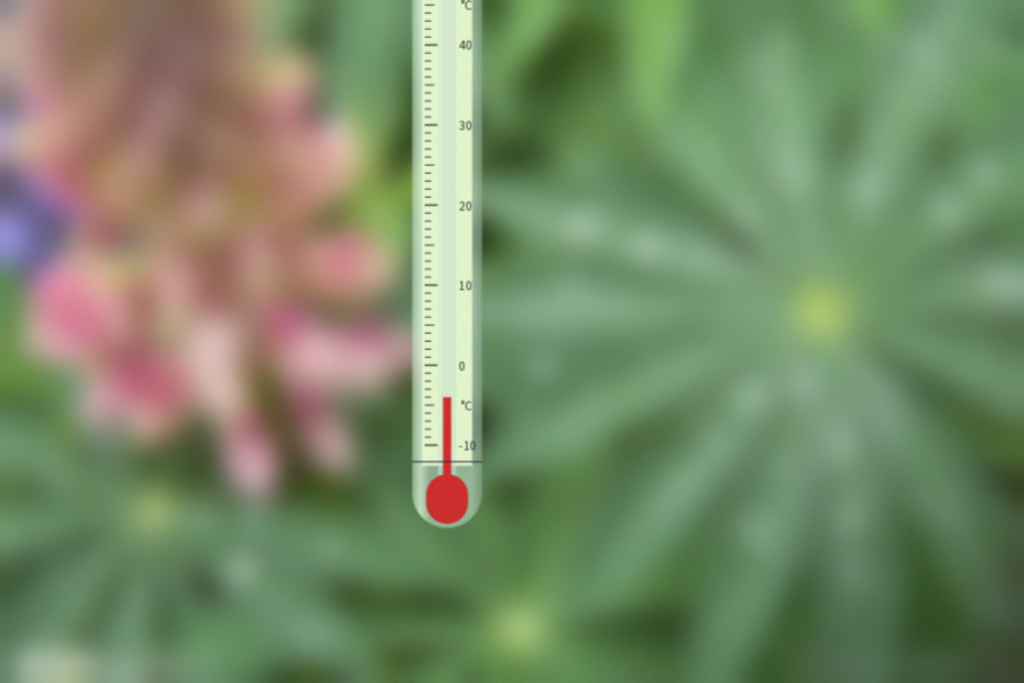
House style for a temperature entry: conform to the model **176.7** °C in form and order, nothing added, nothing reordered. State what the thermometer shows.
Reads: **-4** °C
